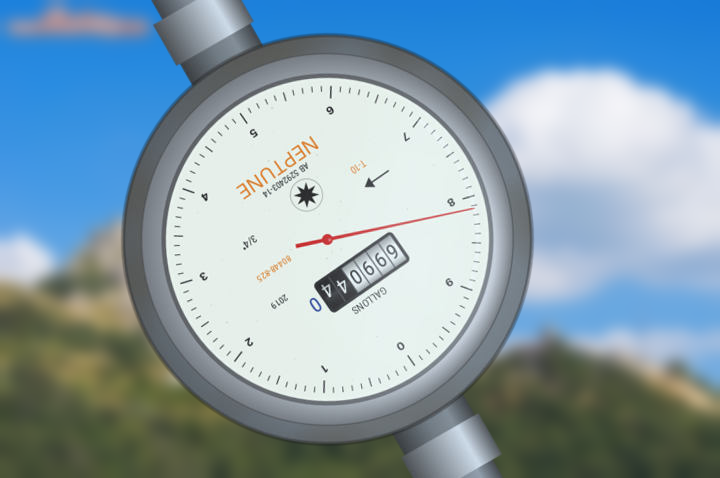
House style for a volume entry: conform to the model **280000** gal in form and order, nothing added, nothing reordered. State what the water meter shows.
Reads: **6990438.1** gal
